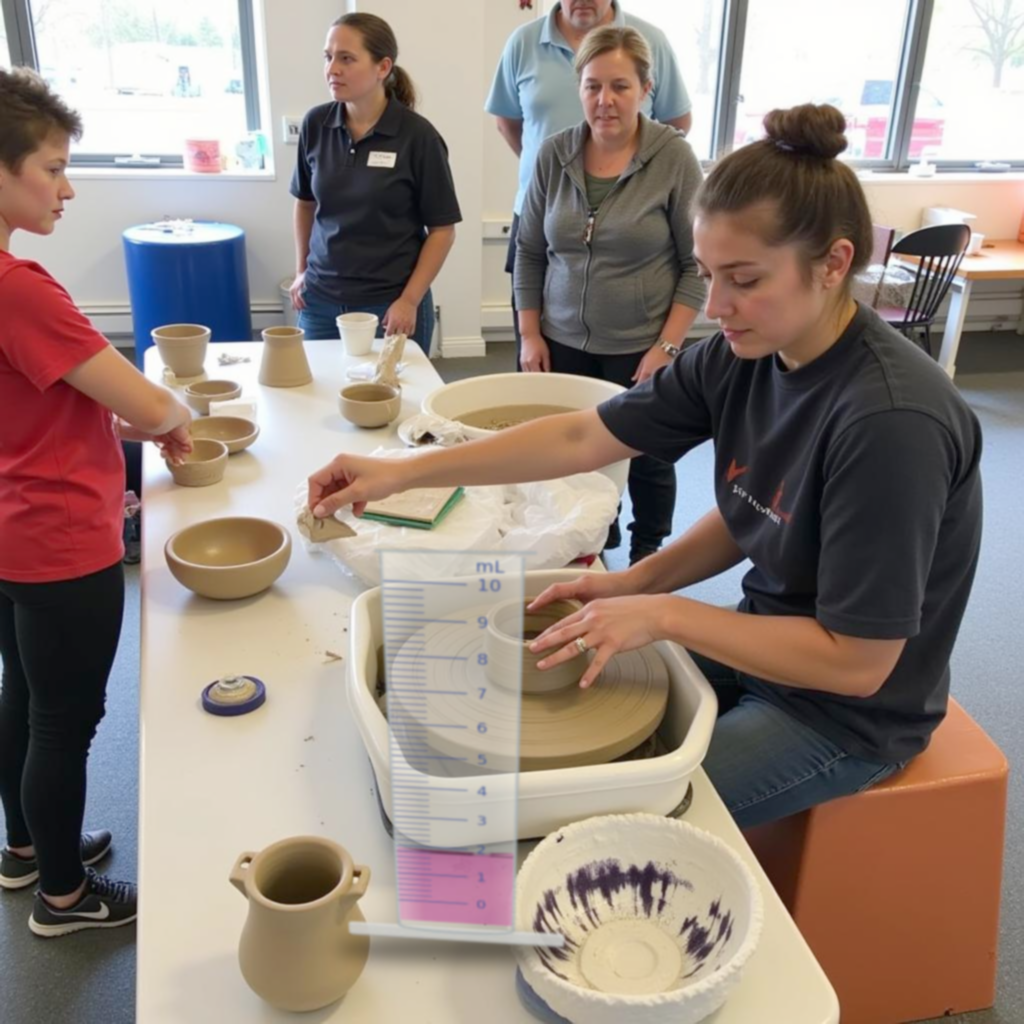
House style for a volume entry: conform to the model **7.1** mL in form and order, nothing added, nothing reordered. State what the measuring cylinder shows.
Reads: **1.8** mL
